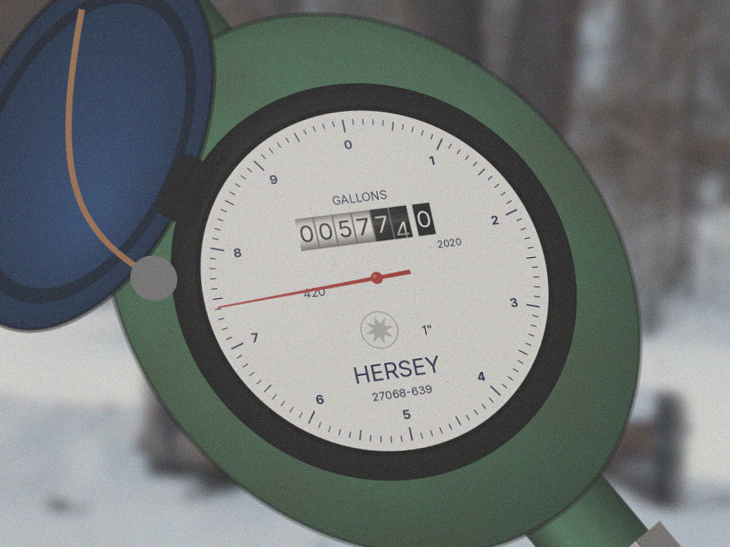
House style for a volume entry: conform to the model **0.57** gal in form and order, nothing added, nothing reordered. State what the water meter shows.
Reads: **57737.4** gal
